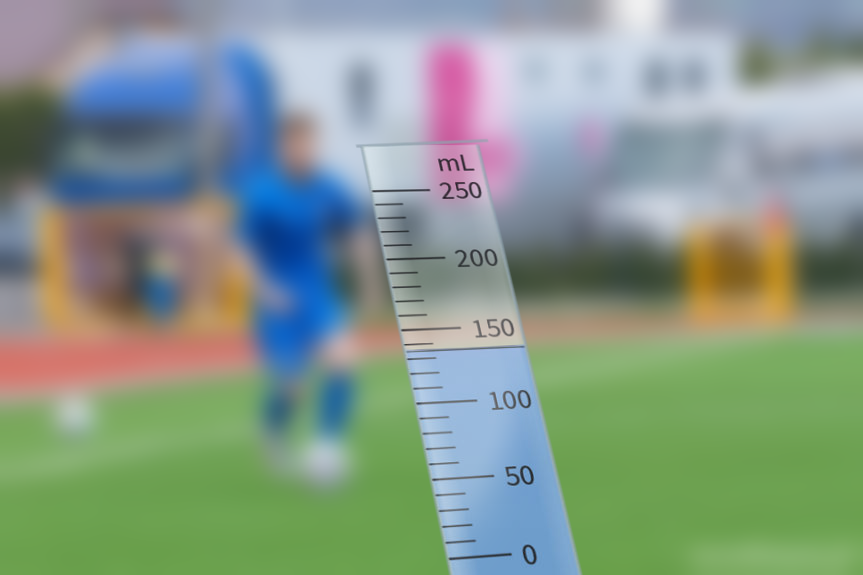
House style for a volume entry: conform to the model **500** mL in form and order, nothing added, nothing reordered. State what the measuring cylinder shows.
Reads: **135** mL
